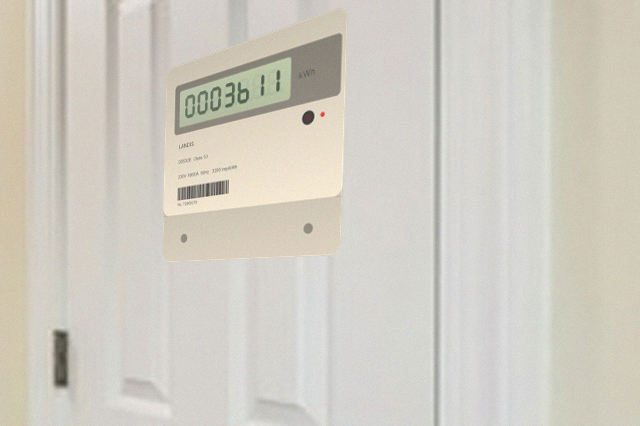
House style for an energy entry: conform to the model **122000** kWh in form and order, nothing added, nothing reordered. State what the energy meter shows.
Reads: **3611** kWh
